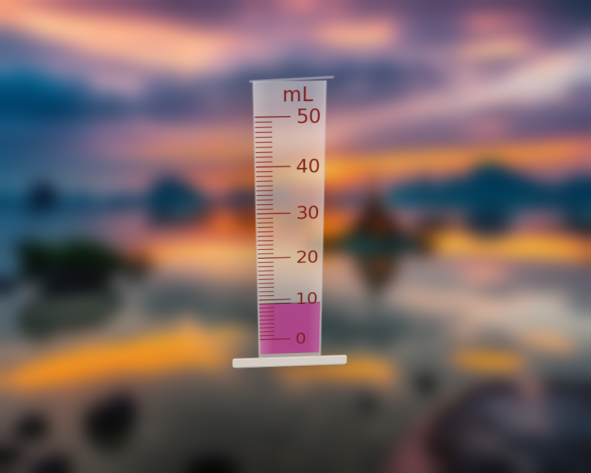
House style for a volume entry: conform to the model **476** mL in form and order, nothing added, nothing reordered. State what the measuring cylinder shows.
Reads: **9** mL
